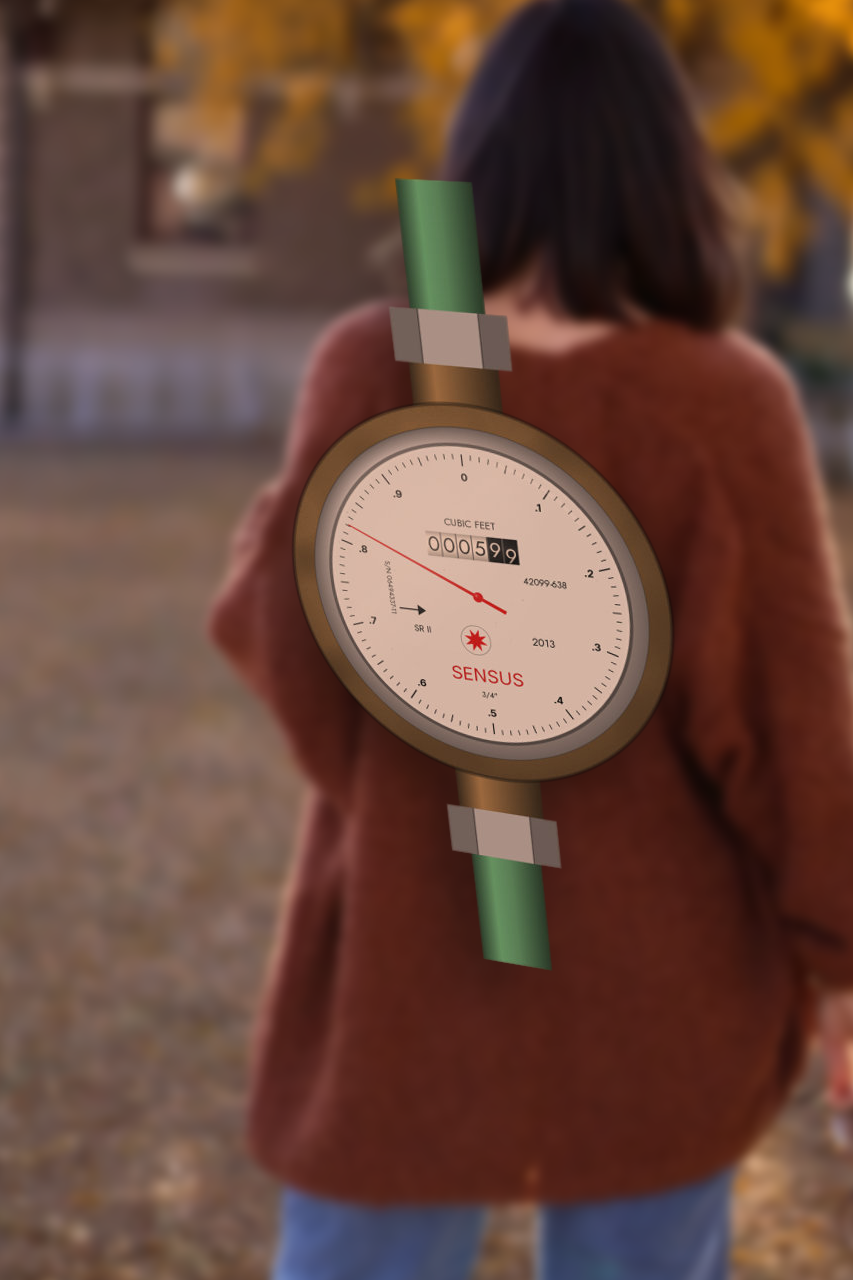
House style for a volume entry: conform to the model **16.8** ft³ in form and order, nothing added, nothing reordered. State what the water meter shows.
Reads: **598.82** ft³
